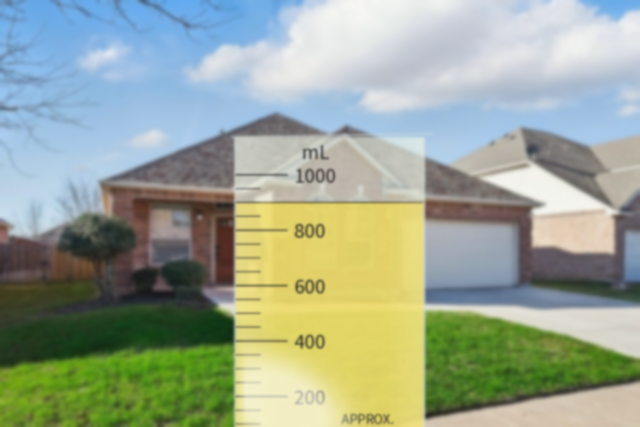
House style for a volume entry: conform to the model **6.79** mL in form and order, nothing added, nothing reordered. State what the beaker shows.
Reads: **900** mL
